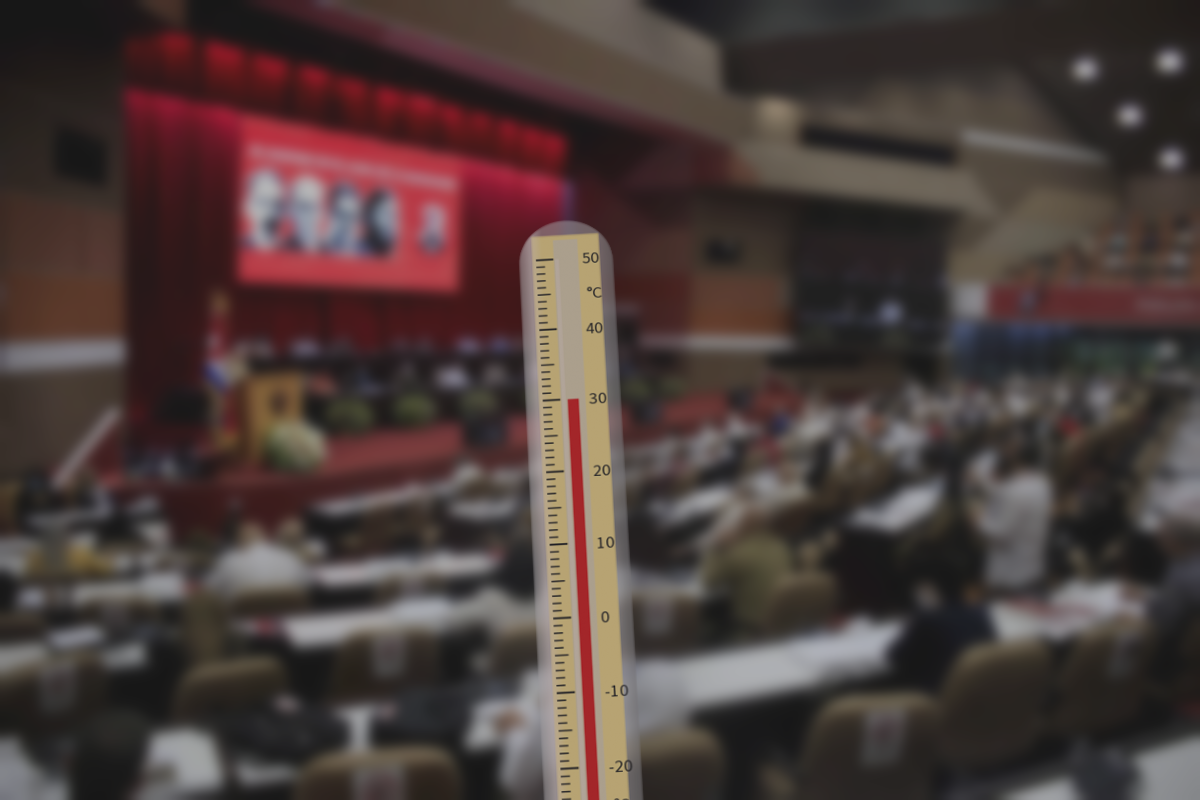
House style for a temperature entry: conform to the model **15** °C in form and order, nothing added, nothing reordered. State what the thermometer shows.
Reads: **30** °C
